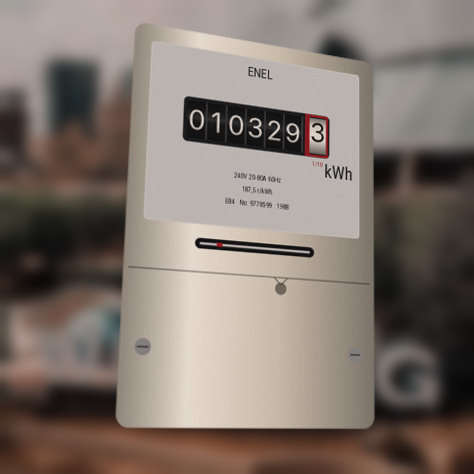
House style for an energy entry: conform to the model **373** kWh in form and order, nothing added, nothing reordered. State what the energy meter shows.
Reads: **10329.3** kWh
